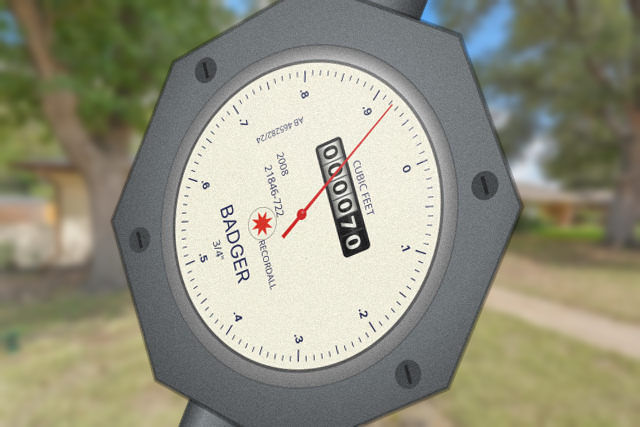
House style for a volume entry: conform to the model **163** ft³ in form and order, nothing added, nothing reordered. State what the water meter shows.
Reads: **69.92** ft³
